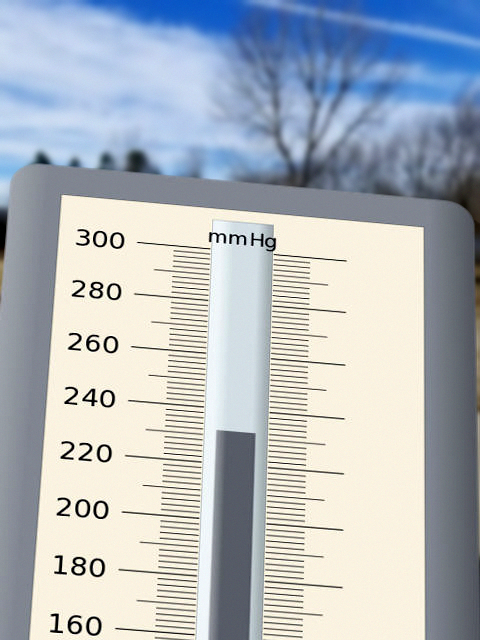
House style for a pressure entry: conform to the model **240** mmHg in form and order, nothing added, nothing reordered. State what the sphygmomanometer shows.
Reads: **232** mmHg
